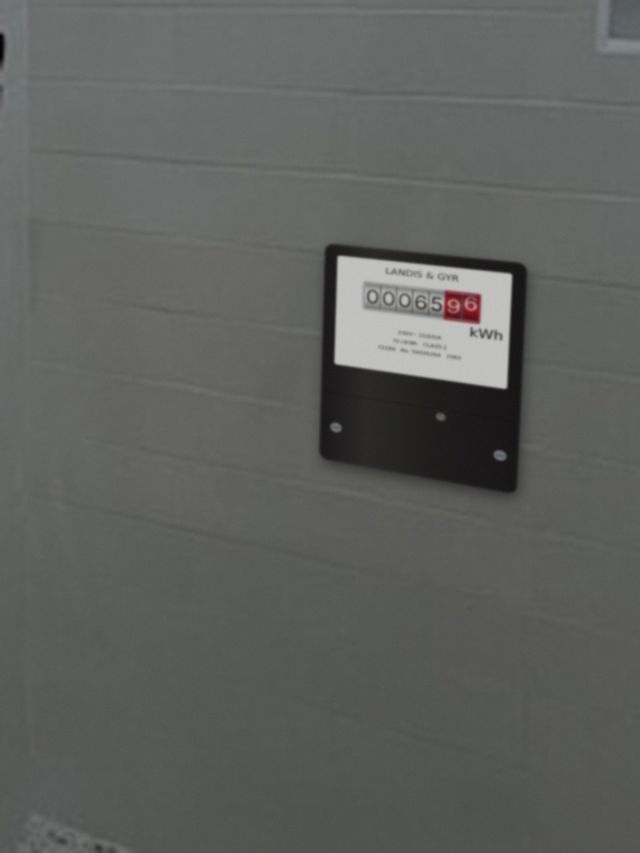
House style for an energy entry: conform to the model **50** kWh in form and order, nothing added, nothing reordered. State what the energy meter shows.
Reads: **65.96** kWh
